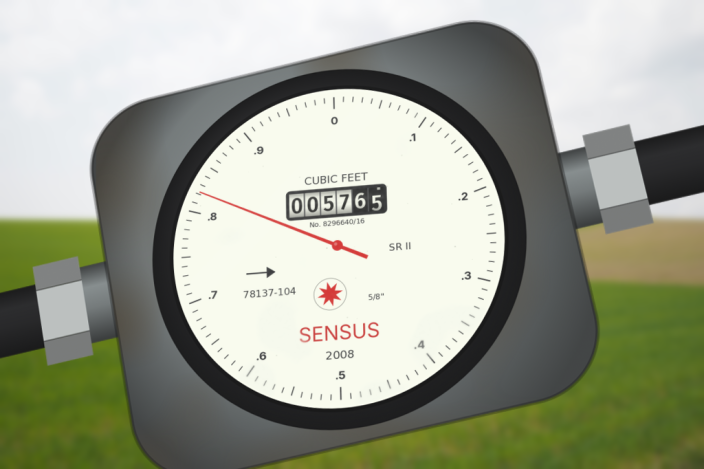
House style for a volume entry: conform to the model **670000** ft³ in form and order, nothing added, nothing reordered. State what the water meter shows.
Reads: **5764.82** ft³
